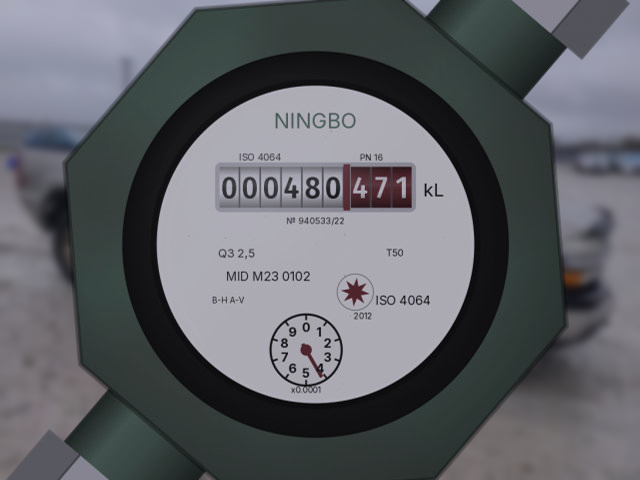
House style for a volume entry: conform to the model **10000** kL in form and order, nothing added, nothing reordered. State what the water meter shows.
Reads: **480.4714** kL
